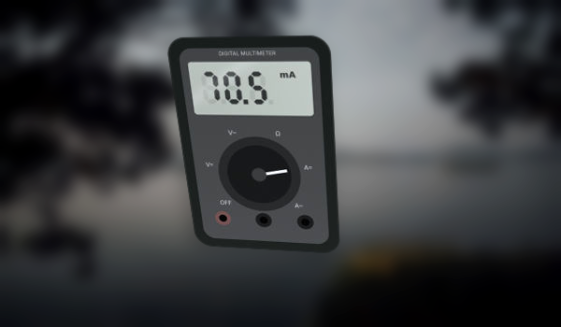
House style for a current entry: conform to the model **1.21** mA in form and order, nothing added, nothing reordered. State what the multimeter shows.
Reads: **70.5** mA
